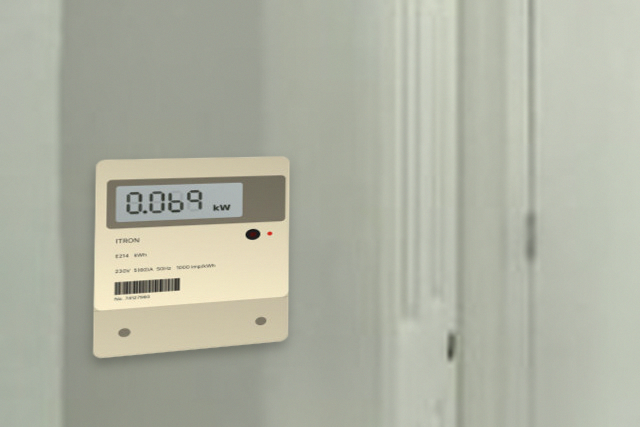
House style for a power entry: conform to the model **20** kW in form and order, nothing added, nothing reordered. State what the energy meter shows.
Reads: **0.069** kW
